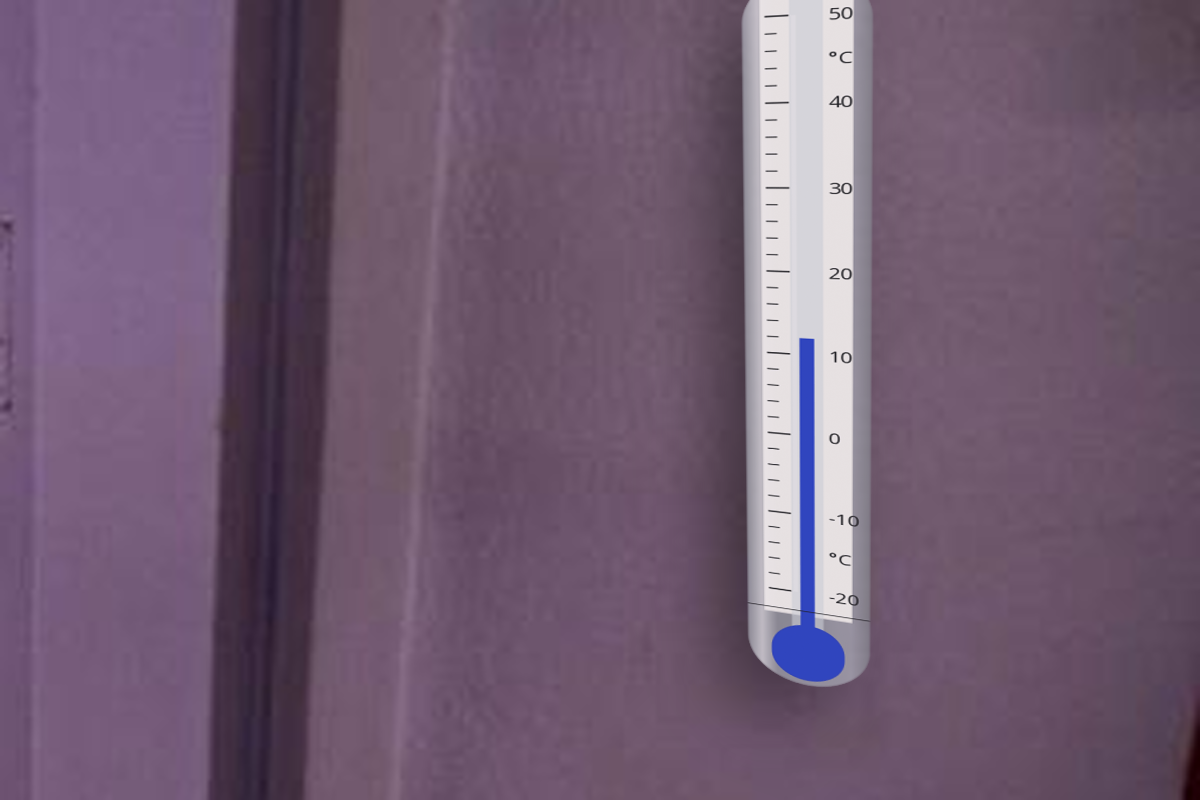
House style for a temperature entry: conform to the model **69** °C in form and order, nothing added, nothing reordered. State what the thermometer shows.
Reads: **12** °C
